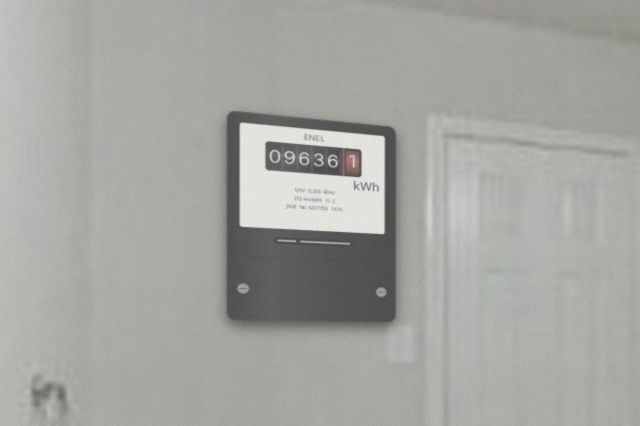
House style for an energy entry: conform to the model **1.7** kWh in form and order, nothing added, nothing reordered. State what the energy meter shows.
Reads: **9636.1** kWh
